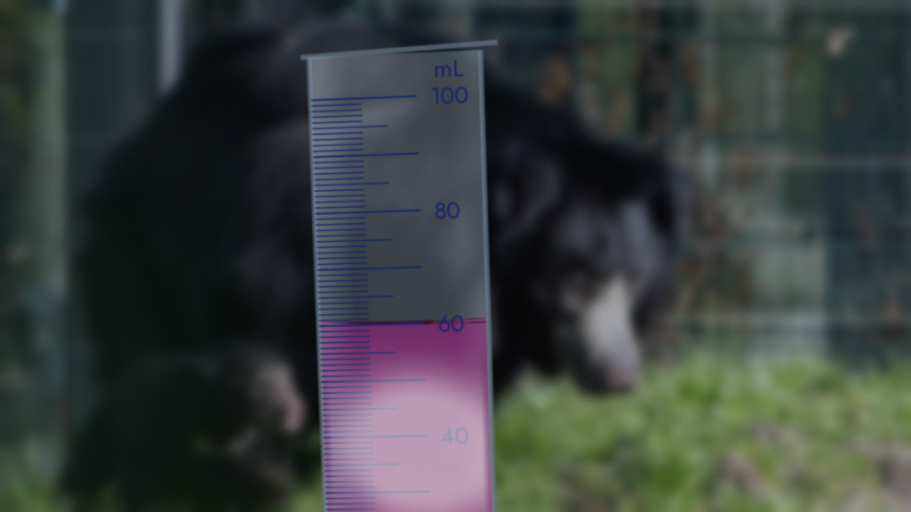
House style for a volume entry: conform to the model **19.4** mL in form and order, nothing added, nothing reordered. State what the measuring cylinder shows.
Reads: **60** mL
